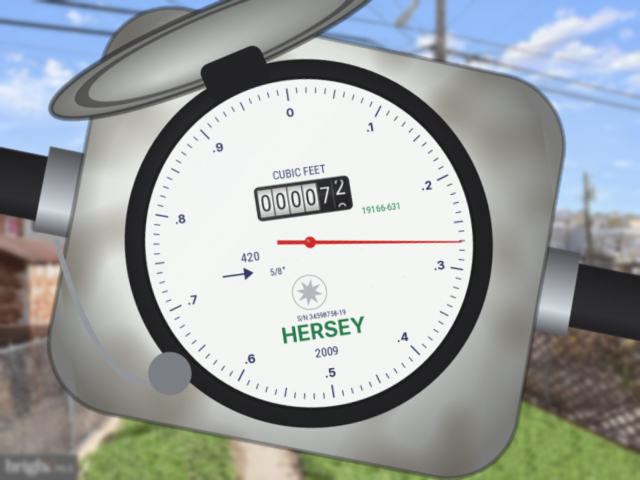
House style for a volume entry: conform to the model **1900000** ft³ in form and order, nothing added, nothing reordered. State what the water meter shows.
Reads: **72.27** ft³
